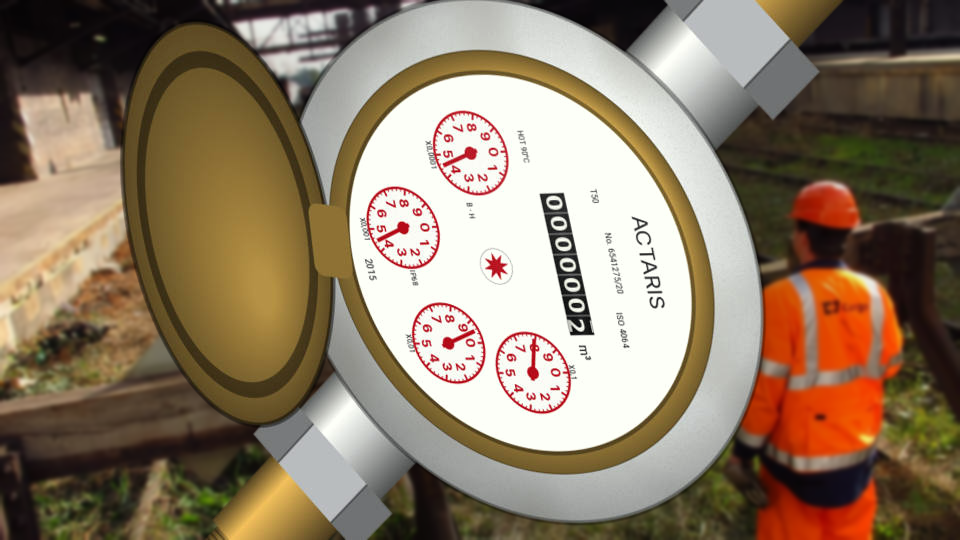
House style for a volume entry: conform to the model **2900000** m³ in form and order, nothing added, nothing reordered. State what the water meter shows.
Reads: **1.7944** m³
